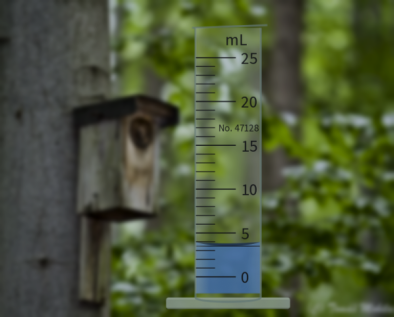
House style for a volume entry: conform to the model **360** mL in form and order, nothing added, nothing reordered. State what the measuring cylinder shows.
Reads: **3.5** mL
